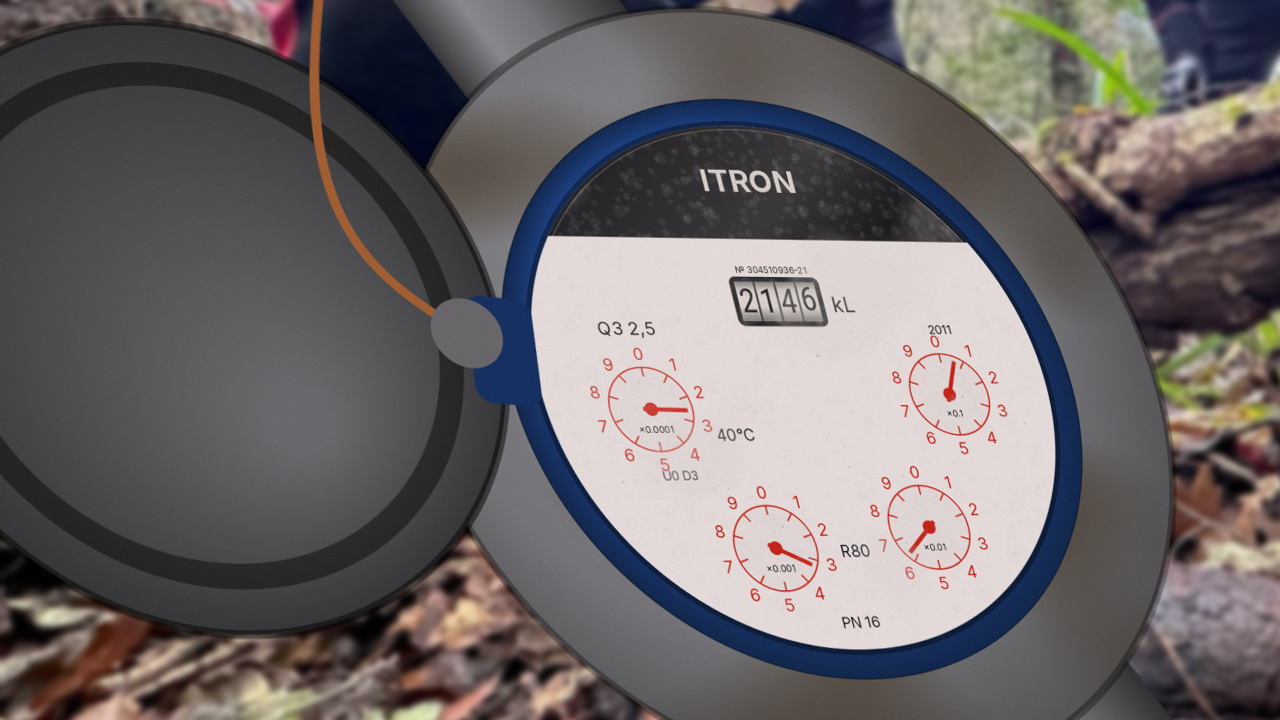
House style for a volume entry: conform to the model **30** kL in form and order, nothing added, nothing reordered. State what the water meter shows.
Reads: **2146.0632** kL
